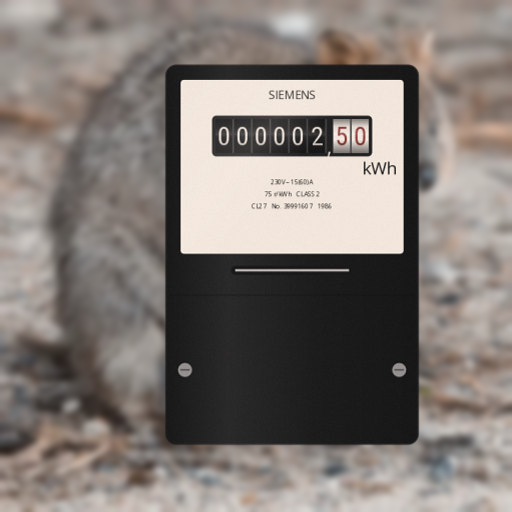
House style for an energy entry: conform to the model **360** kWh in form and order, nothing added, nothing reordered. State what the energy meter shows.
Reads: **2.50** kWh
